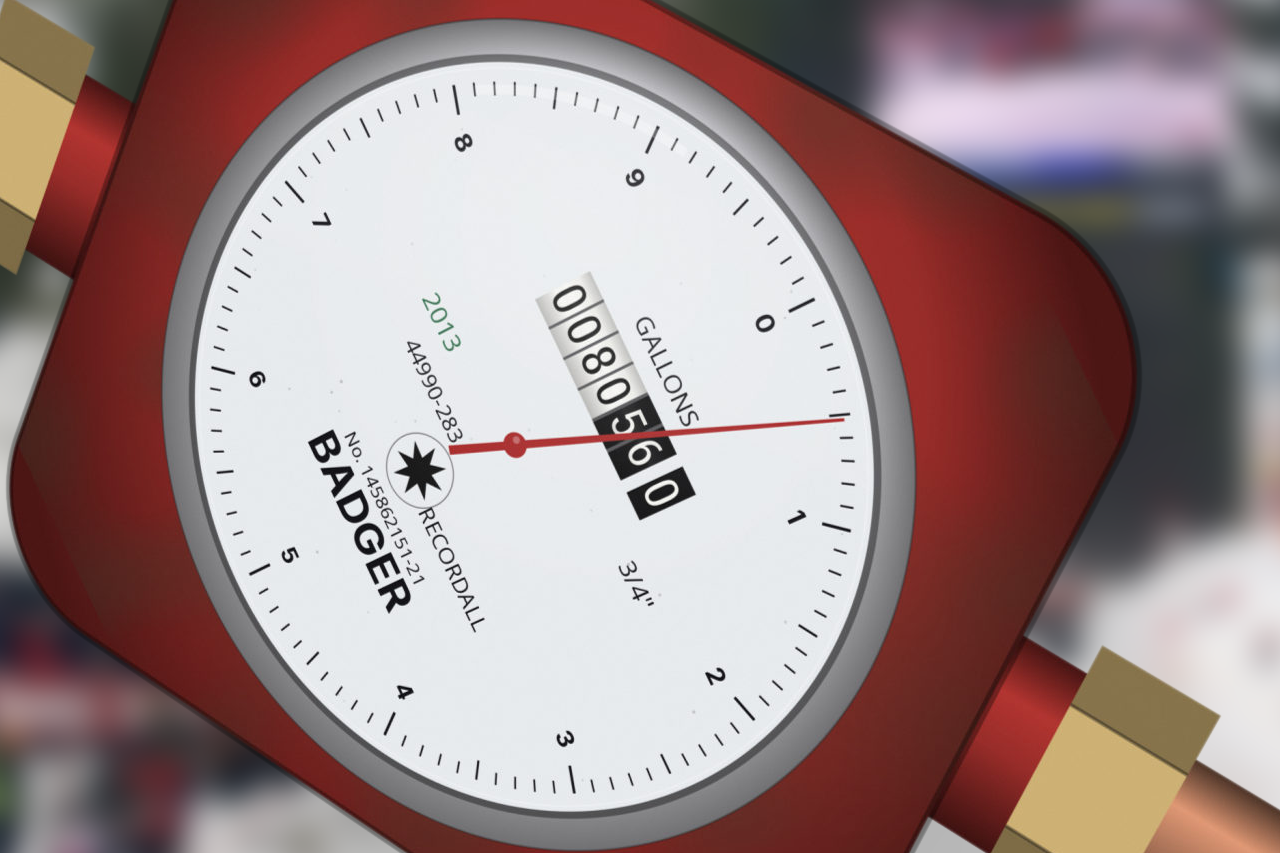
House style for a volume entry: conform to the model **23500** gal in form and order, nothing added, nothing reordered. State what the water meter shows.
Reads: **80560.5** gal
